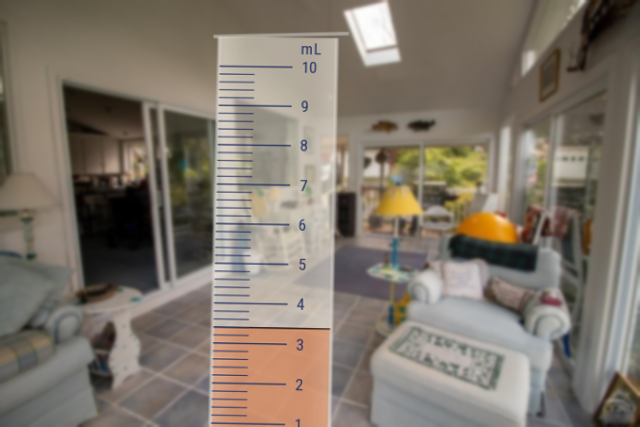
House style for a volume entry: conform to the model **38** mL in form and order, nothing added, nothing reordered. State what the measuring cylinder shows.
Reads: **3.4** mL
